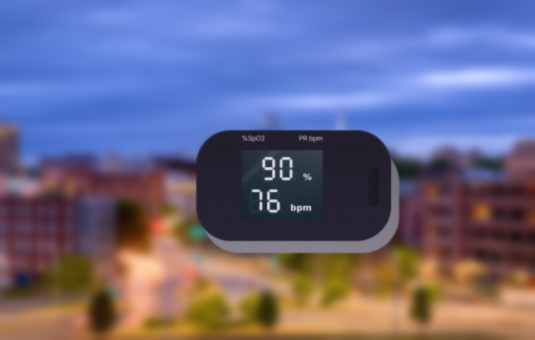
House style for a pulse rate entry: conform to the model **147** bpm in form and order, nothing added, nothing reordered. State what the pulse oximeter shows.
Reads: **76** bpm
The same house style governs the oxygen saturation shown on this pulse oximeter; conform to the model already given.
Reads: **90** %
